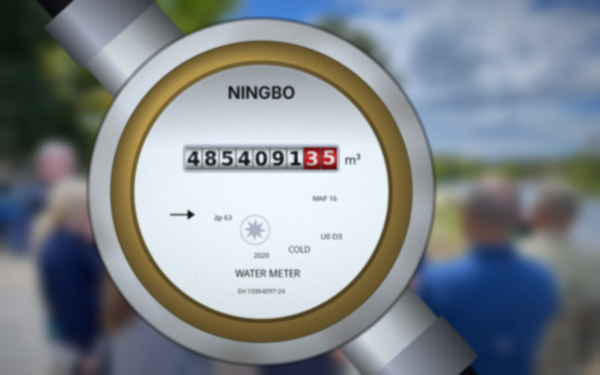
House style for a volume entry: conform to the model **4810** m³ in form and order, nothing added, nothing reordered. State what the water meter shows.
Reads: **4854091.35** m³
